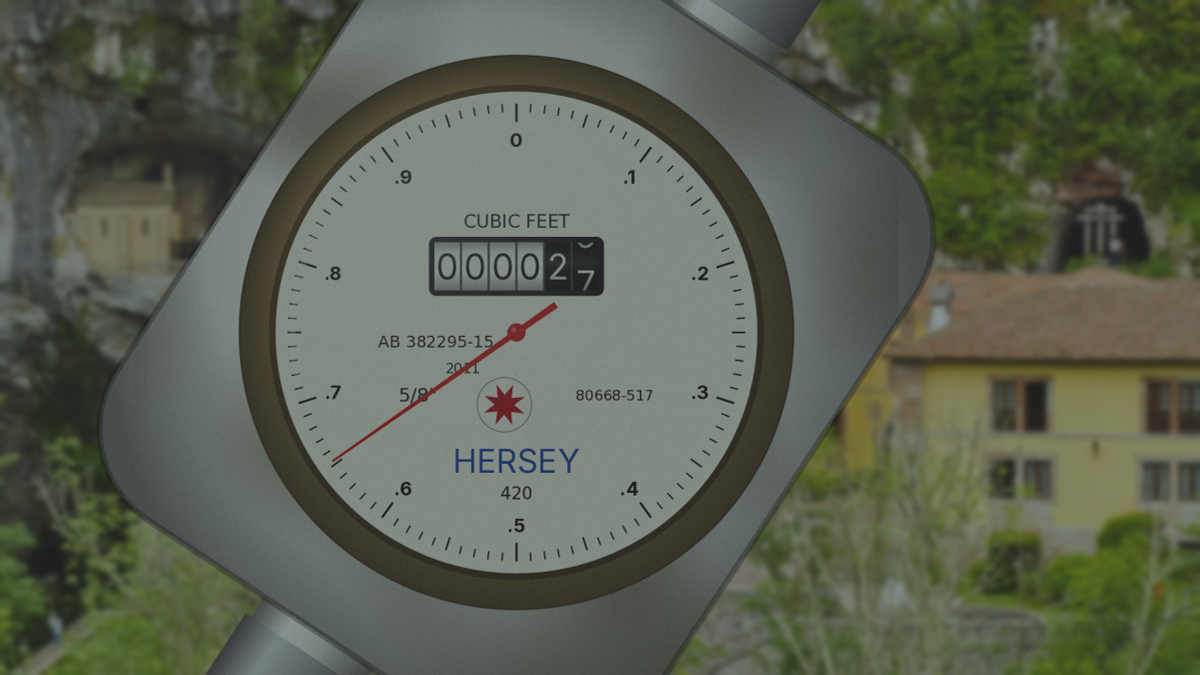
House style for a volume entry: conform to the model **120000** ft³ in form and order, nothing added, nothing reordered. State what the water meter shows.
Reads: **26.65** ft³
